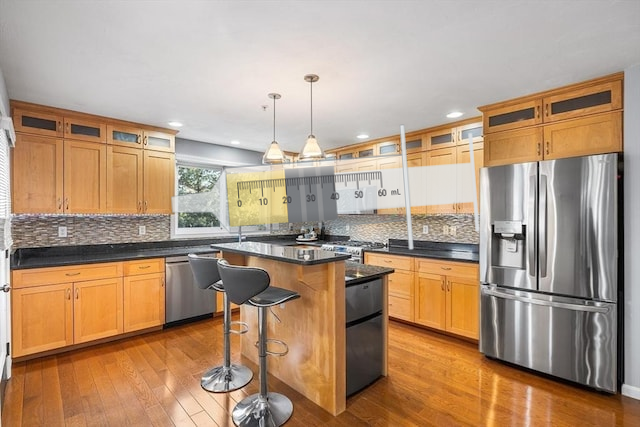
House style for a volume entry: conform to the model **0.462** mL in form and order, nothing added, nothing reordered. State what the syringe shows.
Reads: **20** mL
